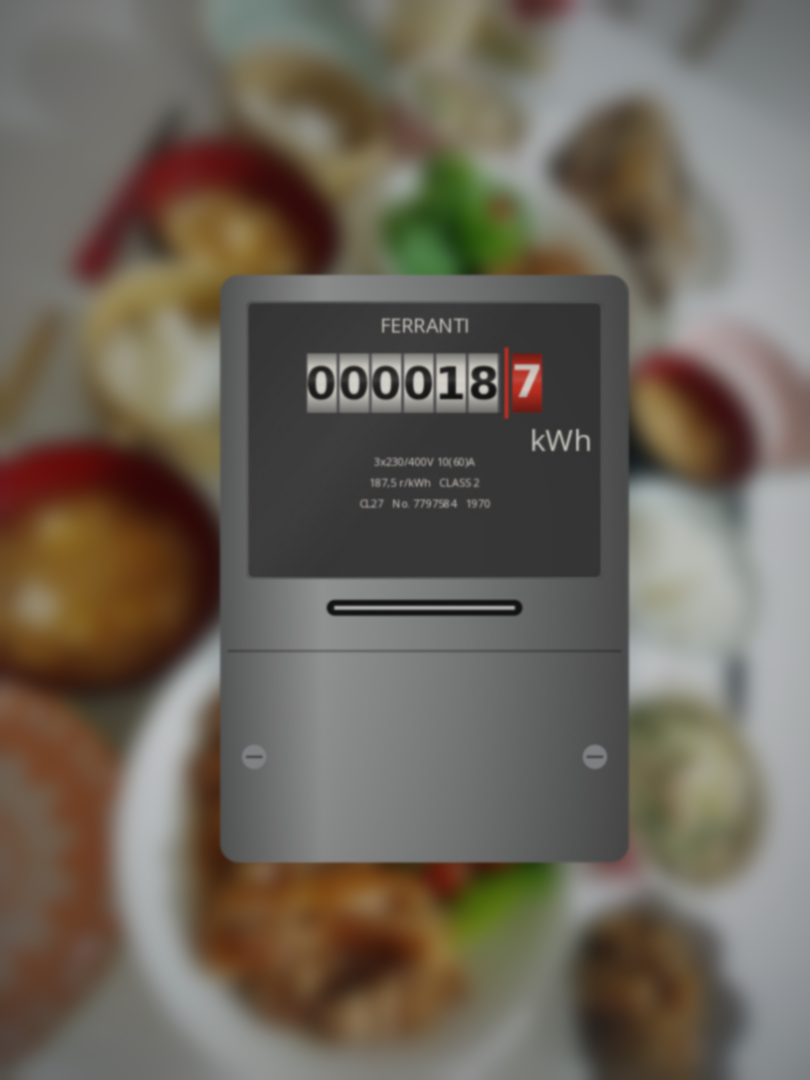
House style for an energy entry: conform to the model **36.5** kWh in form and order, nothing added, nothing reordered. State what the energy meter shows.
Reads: **18.7** kWh
